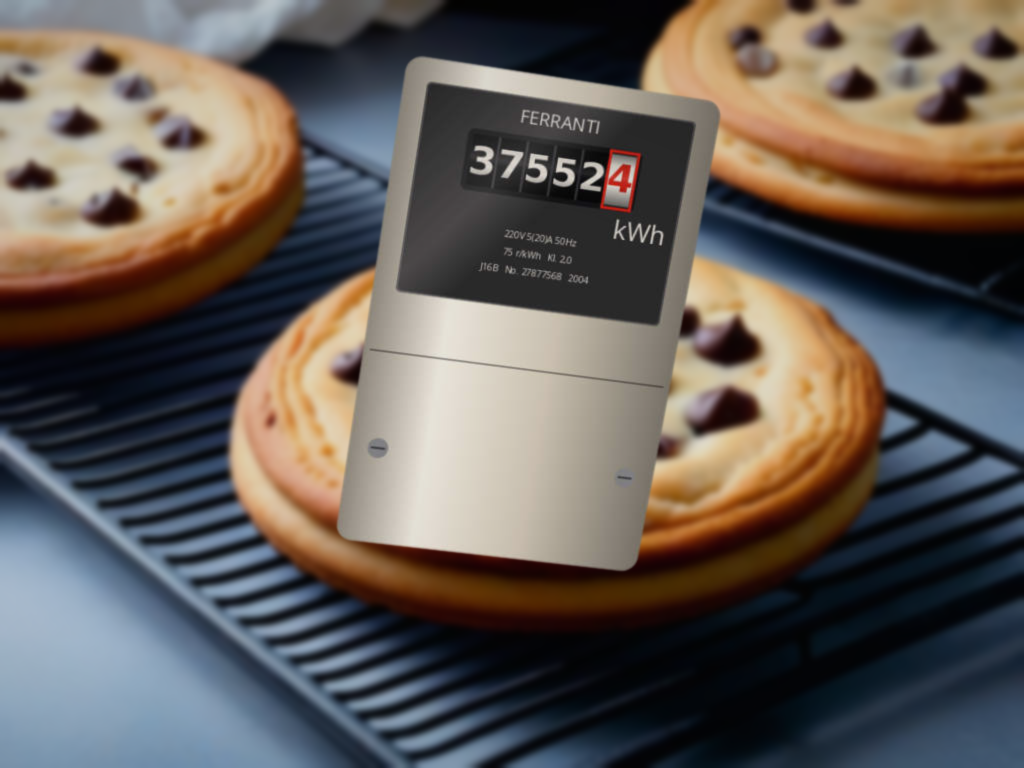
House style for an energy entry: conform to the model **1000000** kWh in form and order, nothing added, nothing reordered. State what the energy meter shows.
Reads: **37552.4** kWh
